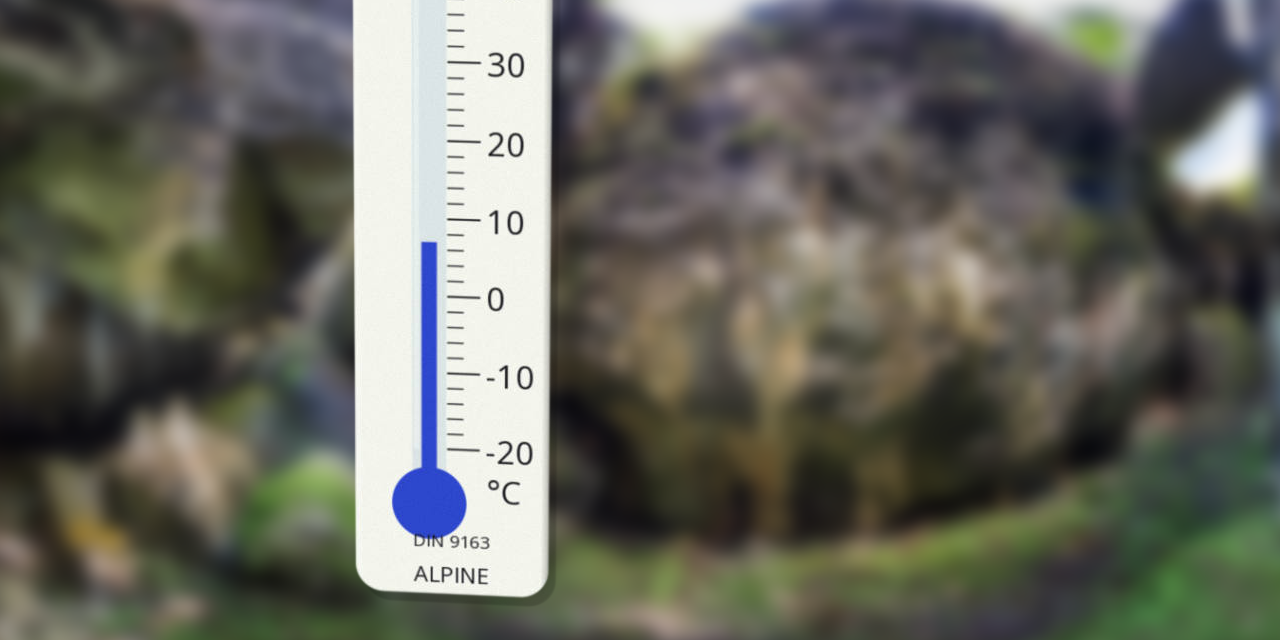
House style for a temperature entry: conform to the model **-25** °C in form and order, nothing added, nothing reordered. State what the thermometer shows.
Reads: **7** °C
